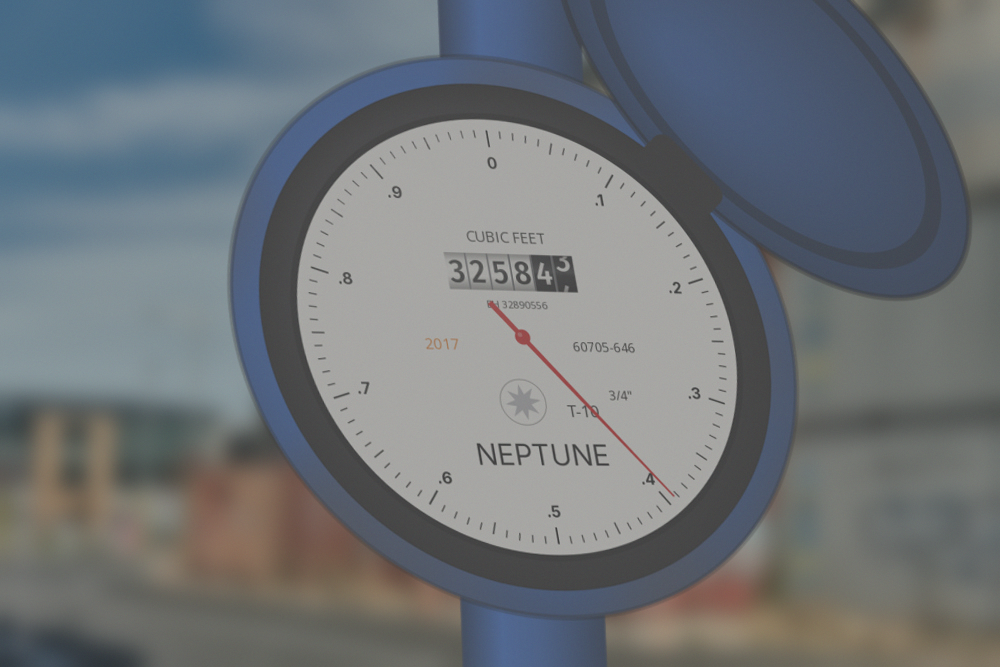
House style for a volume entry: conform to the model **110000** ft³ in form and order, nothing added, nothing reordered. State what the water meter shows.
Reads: **325843.39** ft³
